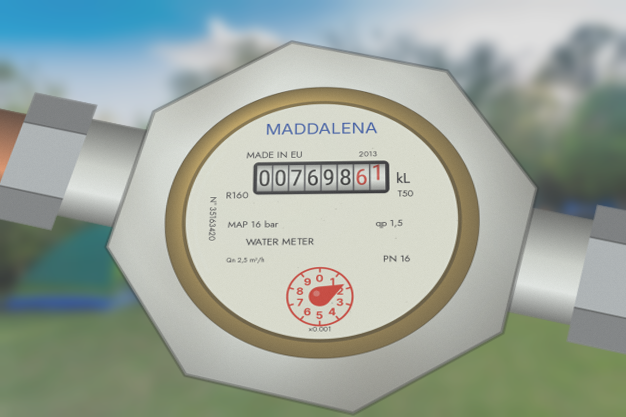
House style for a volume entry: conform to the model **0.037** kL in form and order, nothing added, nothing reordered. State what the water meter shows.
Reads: **7698.611** kL
